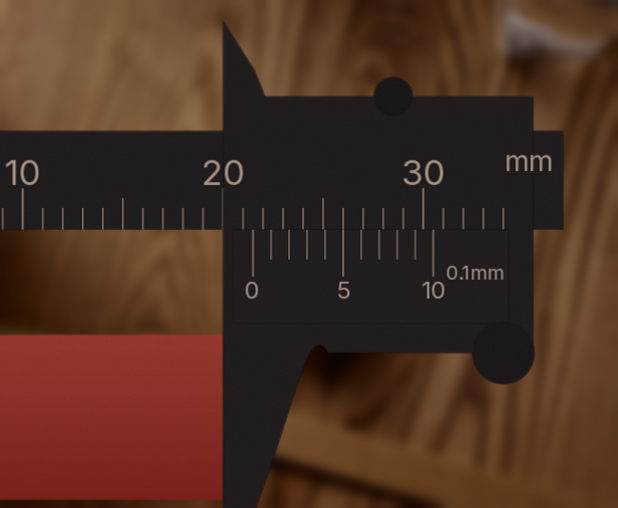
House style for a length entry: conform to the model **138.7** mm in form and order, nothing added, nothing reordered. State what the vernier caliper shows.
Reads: **21.5** mm
